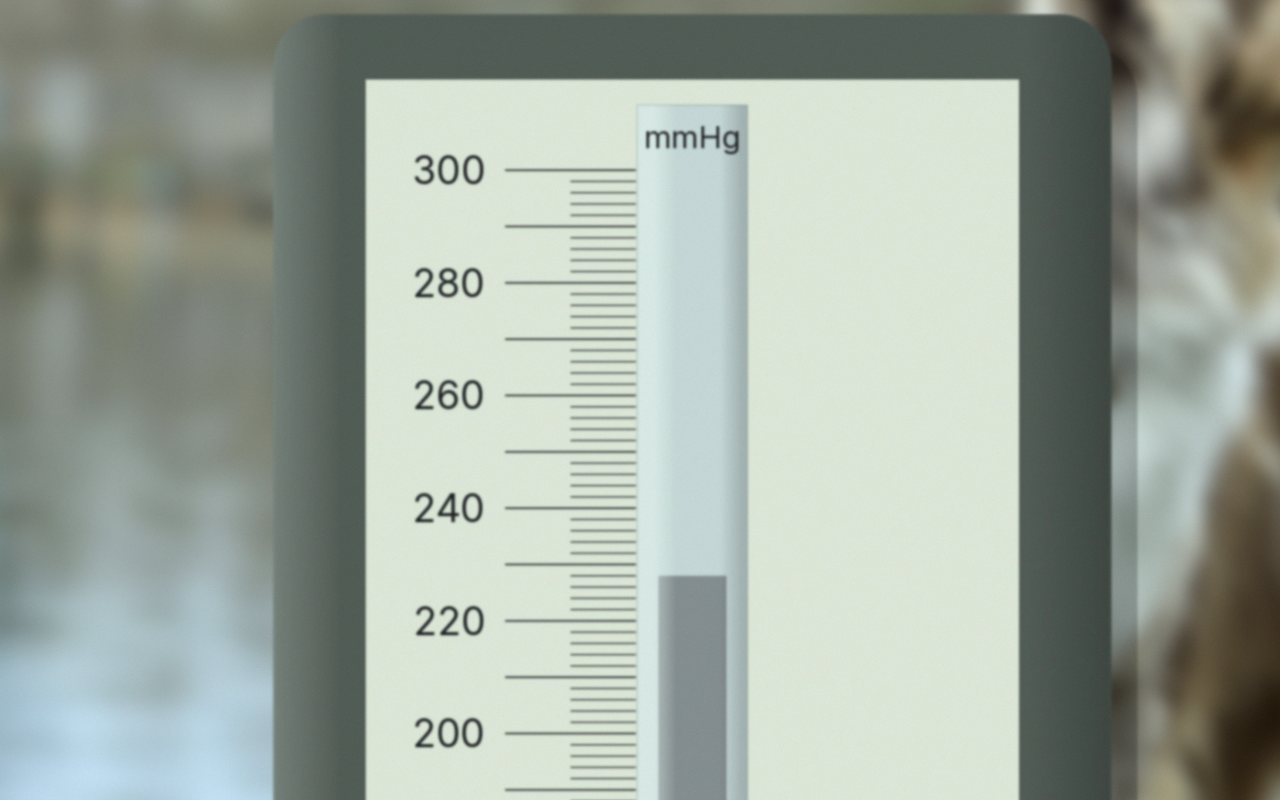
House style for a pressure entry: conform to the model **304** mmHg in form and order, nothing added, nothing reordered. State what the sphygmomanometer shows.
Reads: **228** mmHg
